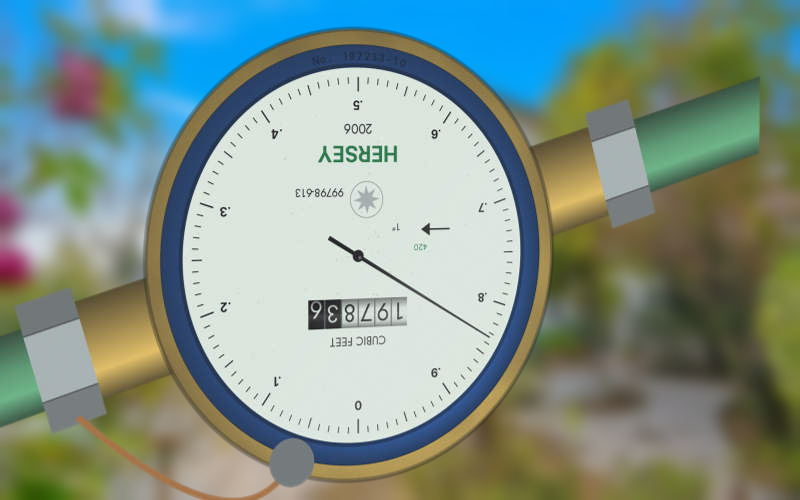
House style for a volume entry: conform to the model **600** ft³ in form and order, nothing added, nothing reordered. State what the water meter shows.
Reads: **197835.83** ft³
